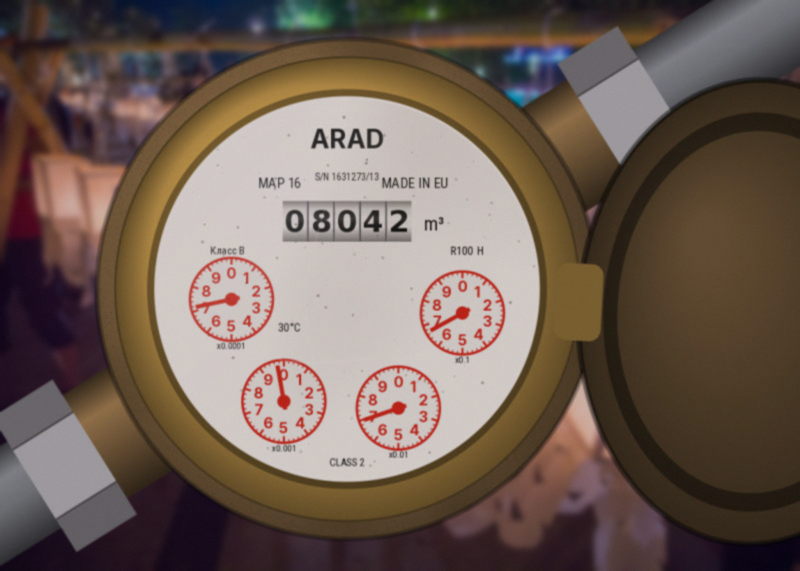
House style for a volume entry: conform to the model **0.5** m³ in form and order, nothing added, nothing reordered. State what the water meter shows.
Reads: **8042.6697** m³
